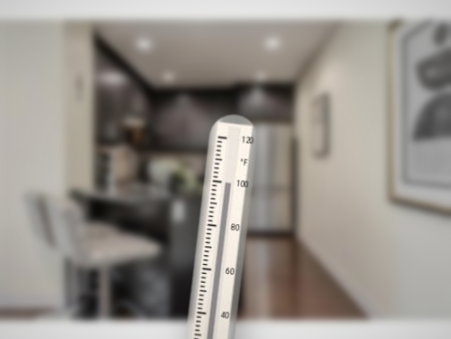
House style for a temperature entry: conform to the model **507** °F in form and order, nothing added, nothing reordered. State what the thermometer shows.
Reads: **100** °F
